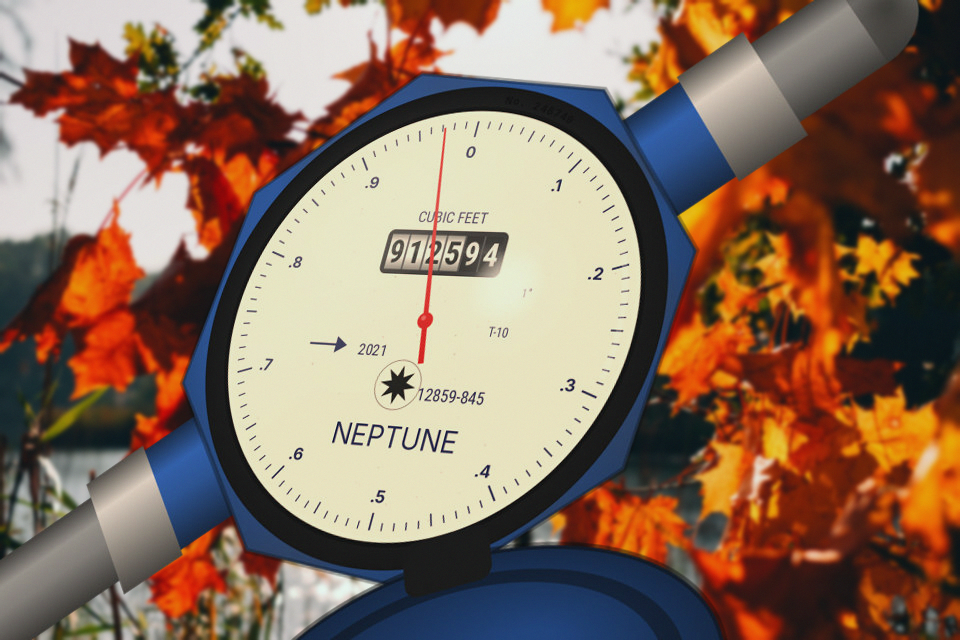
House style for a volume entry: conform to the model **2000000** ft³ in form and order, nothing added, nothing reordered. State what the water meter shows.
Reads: **912593.97** ft³
